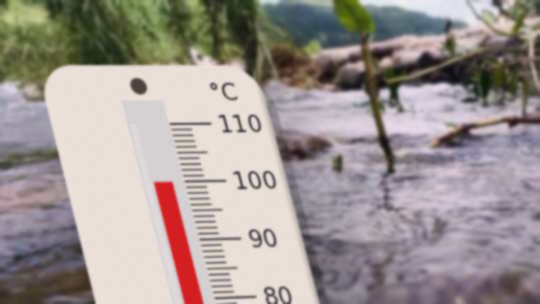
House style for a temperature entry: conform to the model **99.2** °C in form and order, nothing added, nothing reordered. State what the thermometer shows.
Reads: **100** °C
